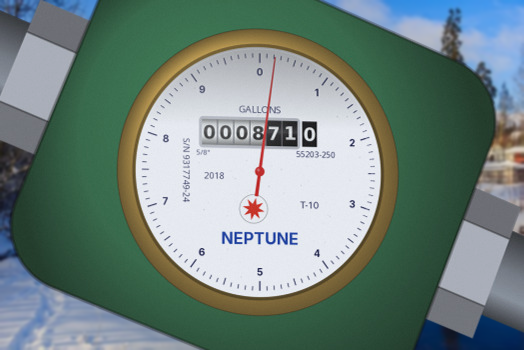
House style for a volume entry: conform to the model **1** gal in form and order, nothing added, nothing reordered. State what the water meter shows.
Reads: **8710.2** gal
